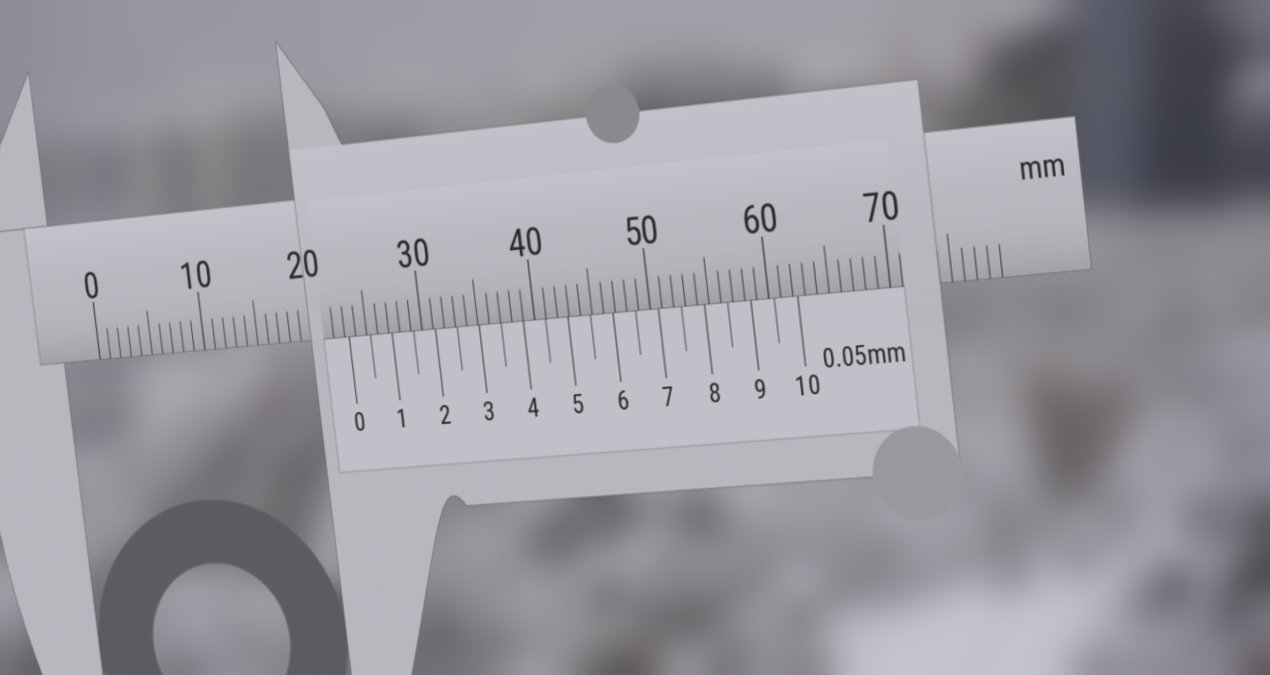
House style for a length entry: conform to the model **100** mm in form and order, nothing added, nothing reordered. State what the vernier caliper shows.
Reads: **23.4** mm
